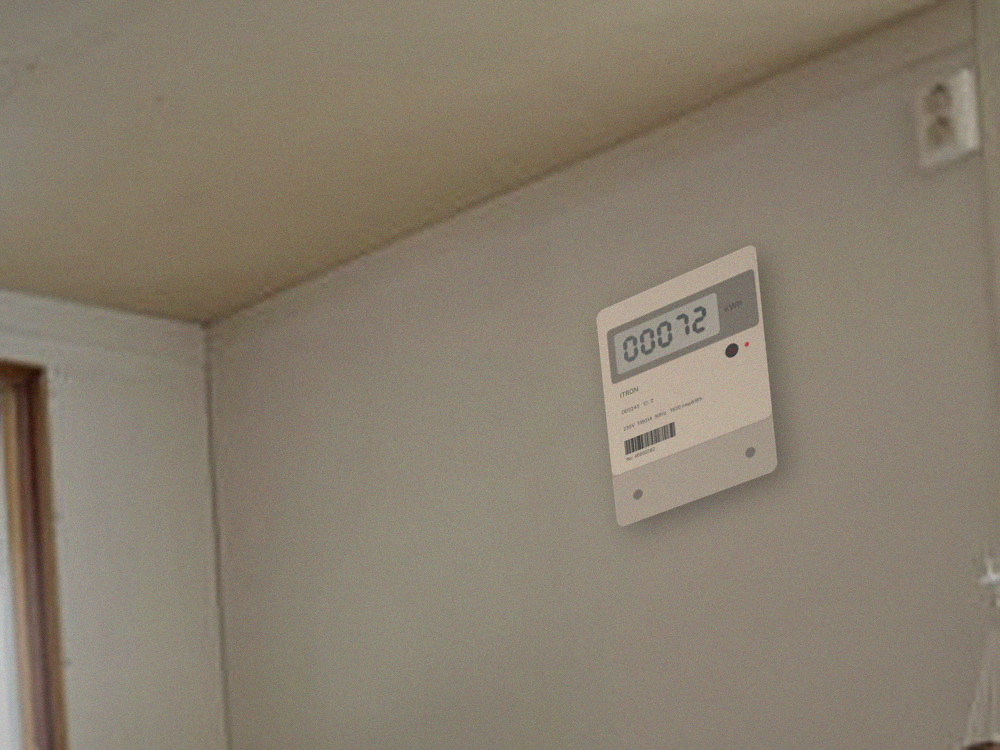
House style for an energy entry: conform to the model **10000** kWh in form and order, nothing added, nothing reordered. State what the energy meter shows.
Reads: **72** kWh
